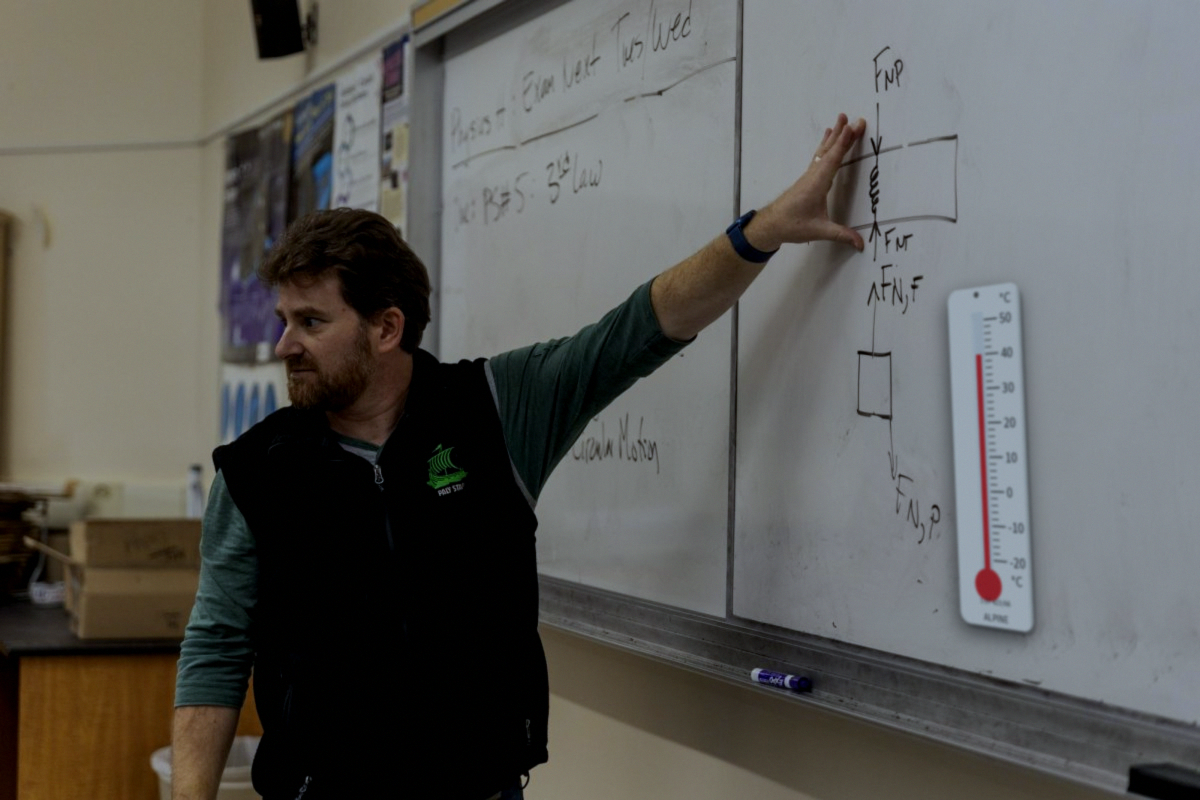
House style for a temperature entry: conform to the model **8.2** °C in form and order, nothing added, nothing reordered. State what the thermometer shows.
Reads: **40** °C
